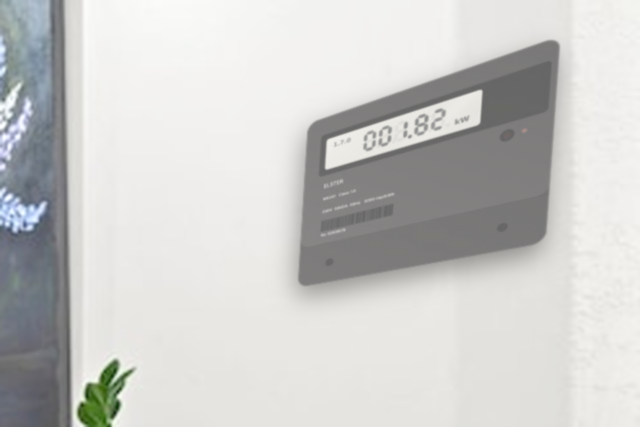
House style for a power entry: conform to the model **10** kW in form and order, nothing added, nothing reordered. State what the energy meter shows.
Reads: **1.82** kW
